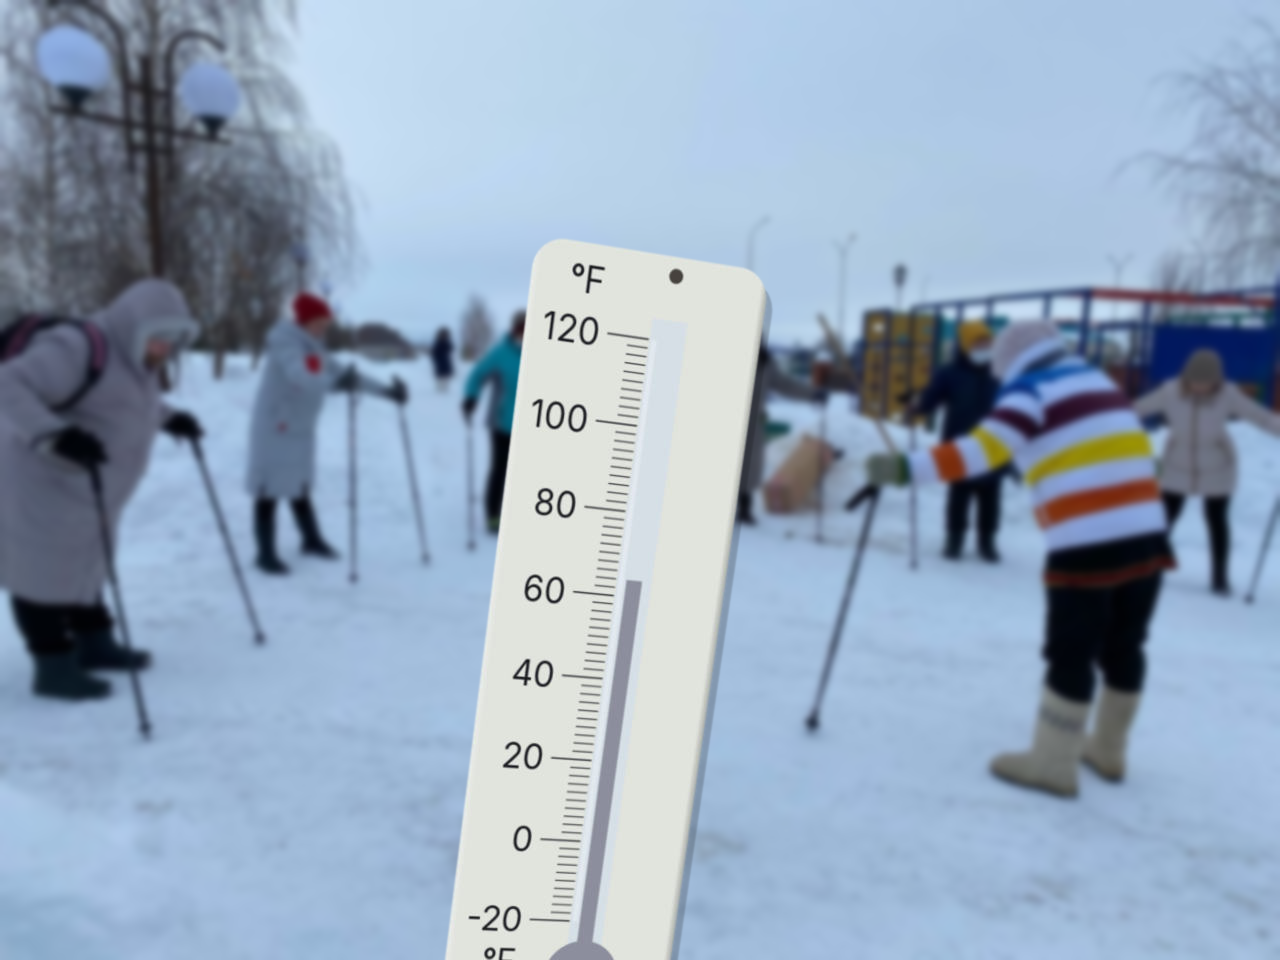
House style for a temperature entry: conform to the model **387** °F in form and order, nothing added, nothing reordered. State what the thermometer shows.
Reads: **64** °F
